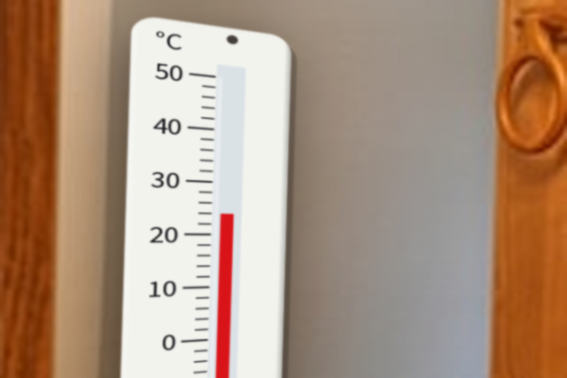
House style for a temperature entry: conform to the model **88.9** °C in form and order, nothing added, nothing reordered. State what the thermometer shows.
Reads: **24** °C
